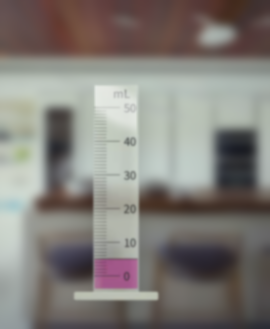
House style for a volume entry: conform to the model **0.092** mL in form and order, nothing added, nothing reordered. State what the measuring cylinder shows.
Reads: **5** mL
